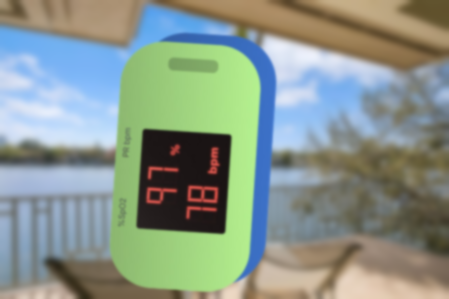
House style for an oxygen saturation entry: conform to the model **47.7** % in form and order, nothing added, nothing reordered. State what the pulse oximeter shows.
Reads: **97** %
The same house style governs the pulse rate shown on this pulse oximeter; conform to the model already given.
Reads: **78** bpm
